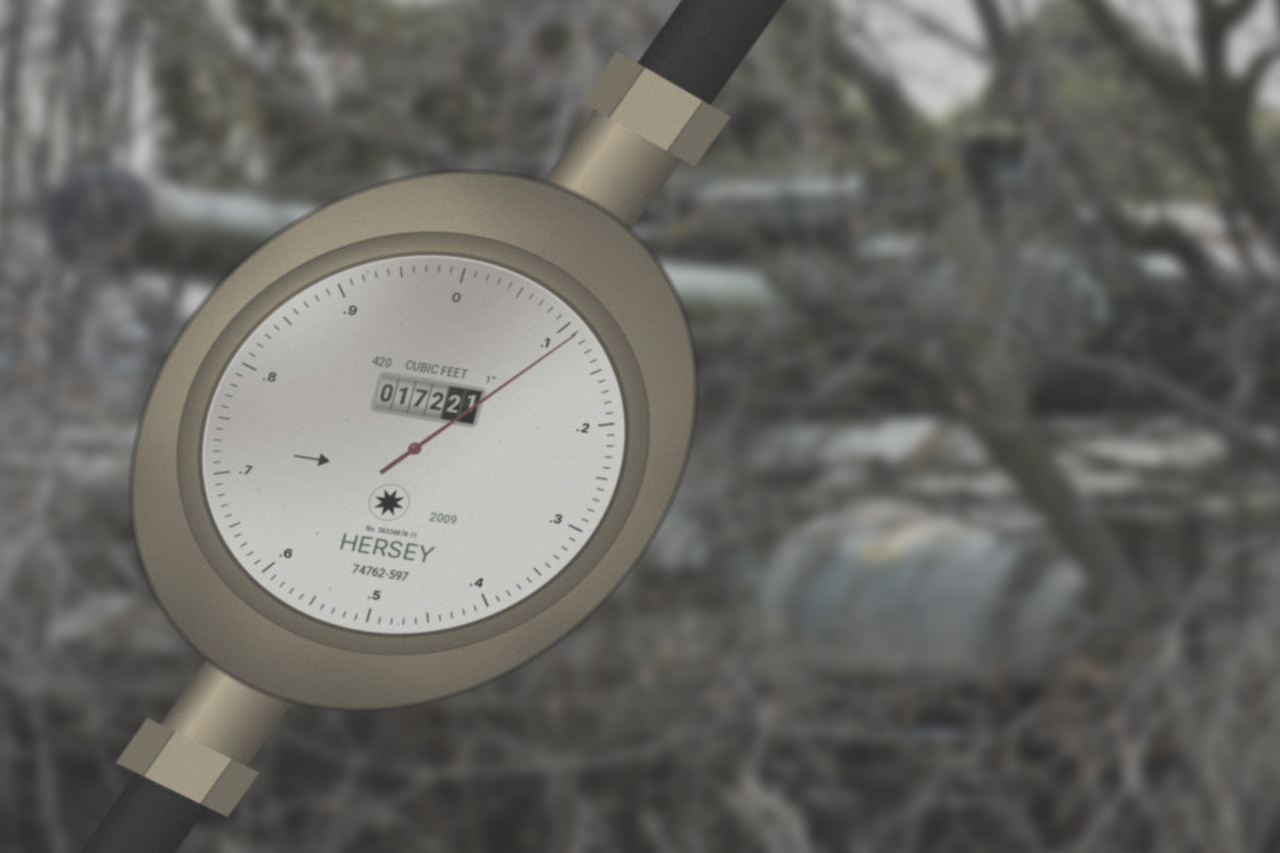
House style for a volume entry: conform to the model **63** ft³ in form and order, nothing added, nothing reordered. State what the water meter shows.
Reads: **17221.11** ft³
